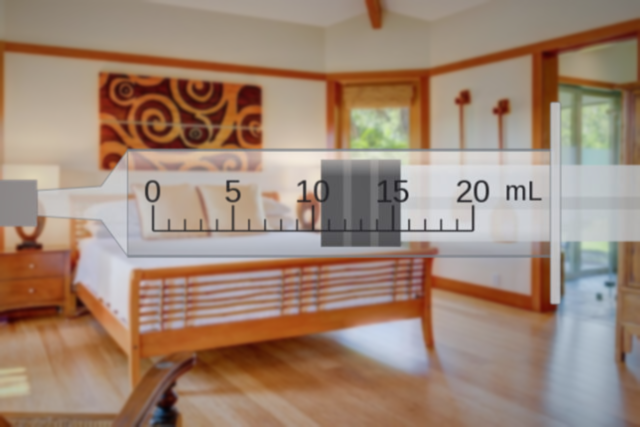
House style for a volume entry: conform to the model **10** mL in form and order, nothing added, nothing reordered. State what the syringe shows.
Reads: **10.5** mL
